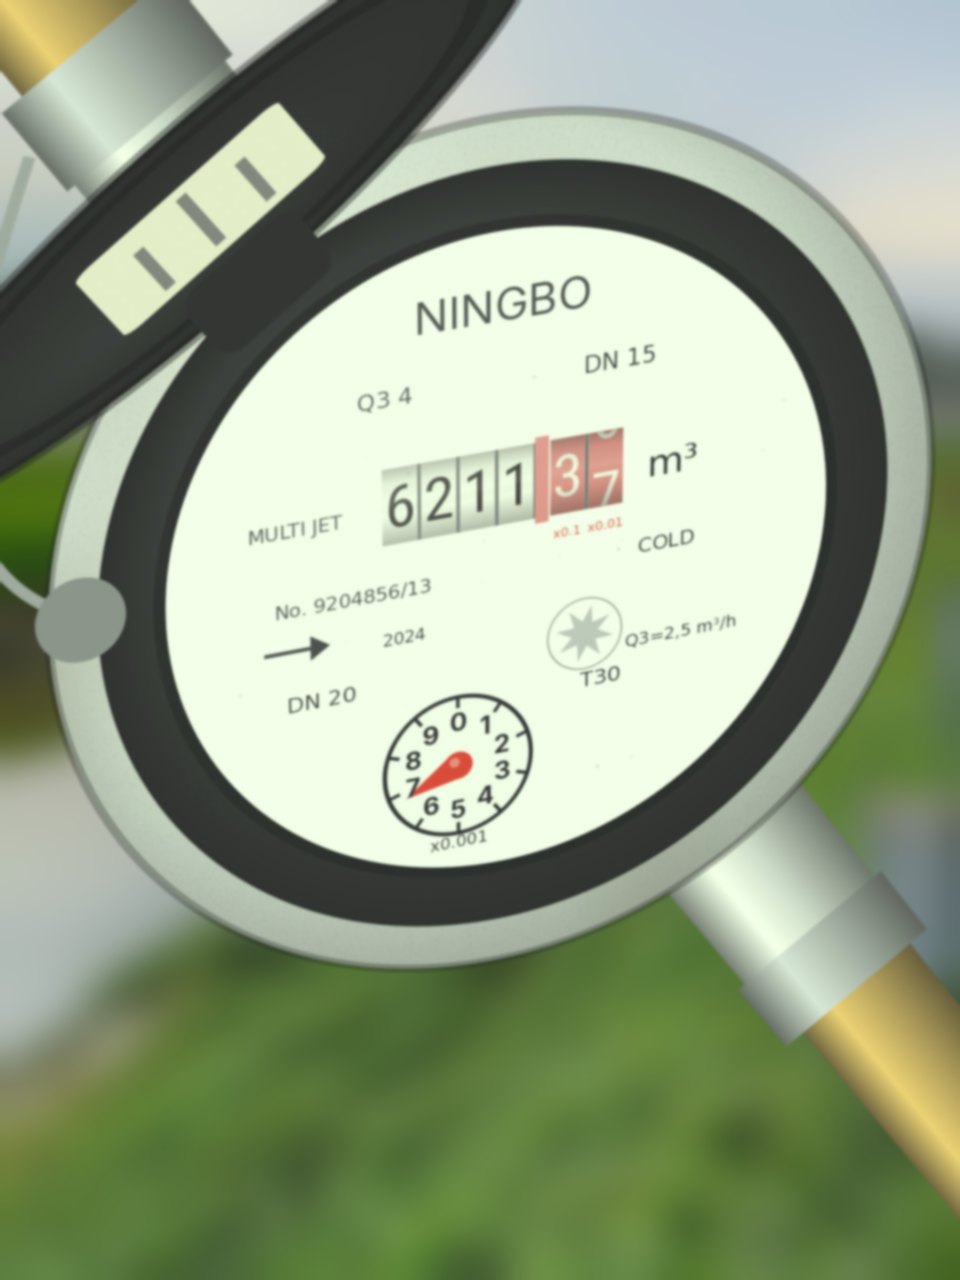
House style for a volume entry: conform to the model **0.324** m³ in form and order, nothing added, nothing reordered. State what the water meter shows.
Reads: **6211.366** m³
